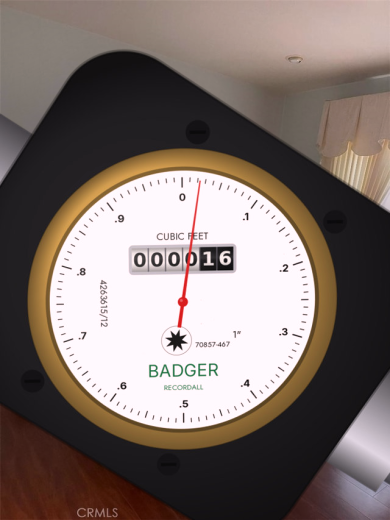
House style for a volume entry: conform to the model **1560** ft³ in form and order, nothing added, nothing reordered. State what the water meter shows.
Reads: **16.02** ft³
